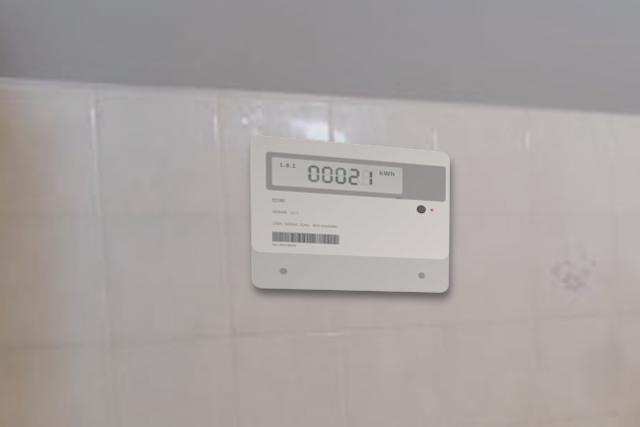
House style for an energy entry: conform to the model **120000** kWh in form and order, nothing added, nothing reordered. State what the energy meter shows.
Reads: **21** kWh
